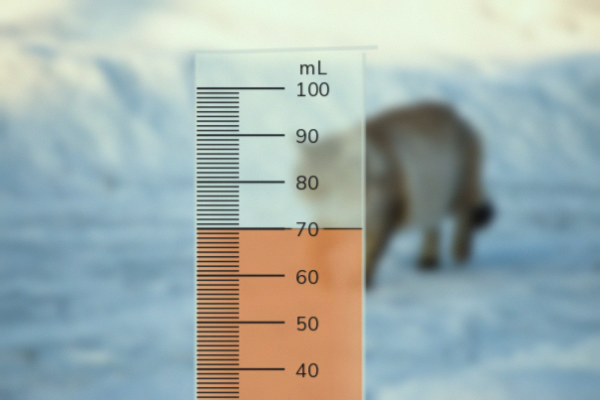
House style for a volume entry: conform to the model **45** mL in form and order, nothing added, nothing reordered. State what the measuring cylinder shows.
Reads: **70** mL
